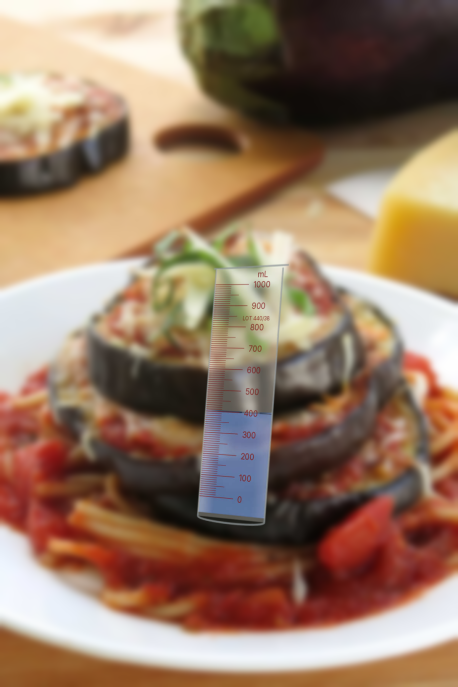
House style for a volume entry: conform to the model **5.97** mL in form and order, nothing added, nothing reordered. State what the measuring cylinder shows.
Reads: **400** mL
